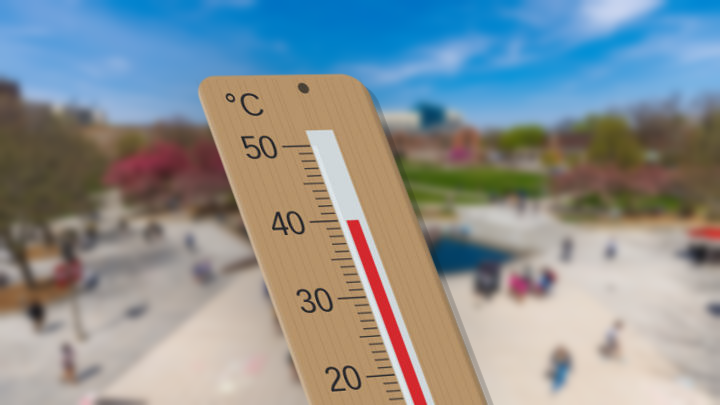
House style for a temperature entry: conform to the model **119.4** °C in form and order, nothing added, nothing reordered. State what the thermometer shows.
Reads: **40** °C
